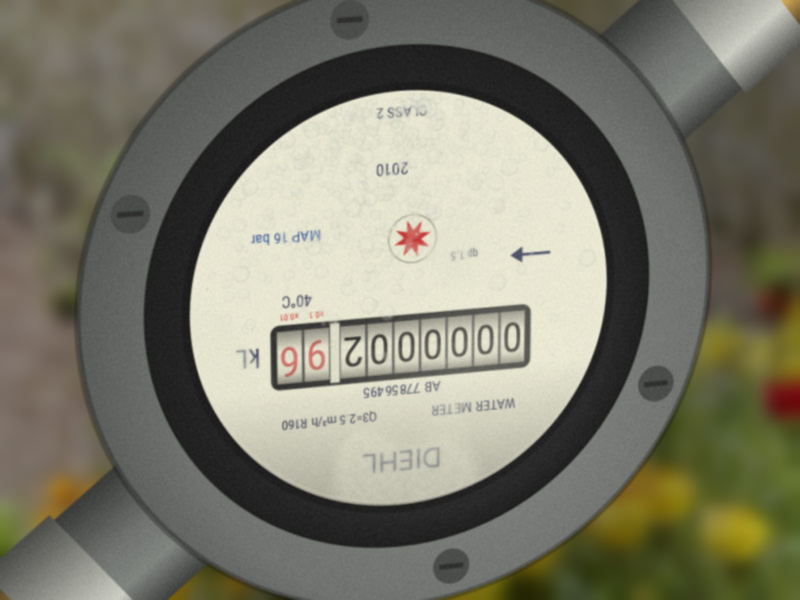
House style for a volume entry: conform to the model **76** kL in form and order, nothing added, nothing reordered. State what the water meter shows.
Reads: **2.96** kL
